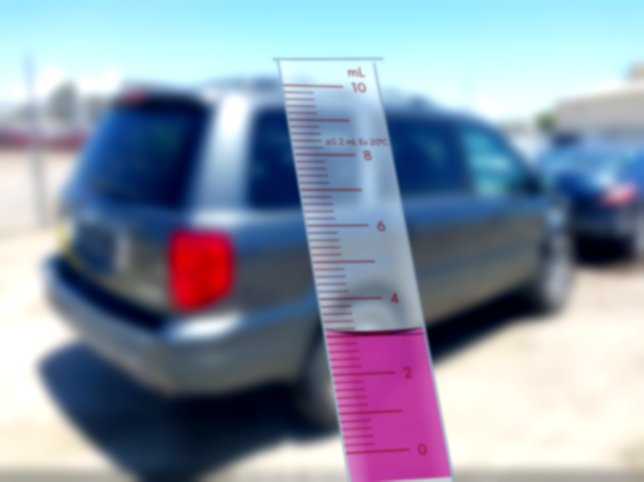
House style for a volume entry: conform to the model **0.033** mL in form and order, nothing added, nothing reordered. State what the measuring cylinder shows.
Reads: **3** mL
